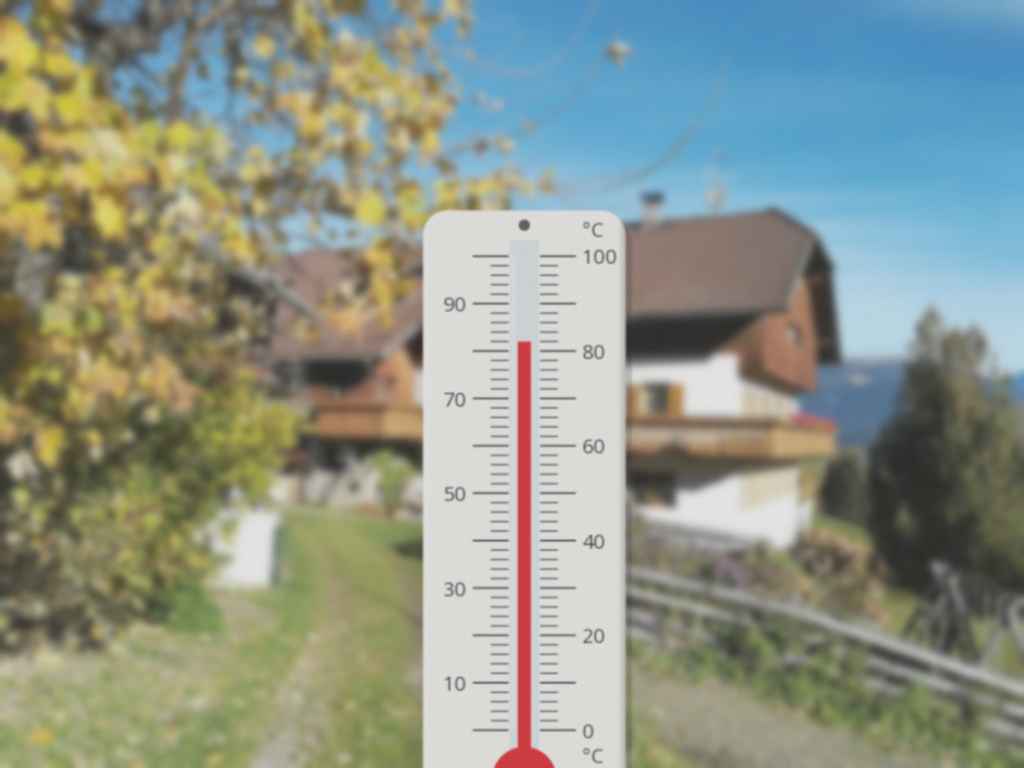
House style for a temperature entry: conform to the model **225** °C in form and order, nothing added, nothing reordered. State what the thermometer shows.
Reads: **82** °C
